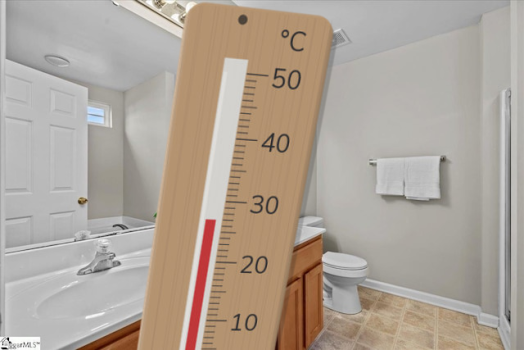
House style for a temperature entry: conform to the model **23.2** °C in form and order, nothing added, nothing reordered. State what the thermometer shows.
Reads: **27** °C
